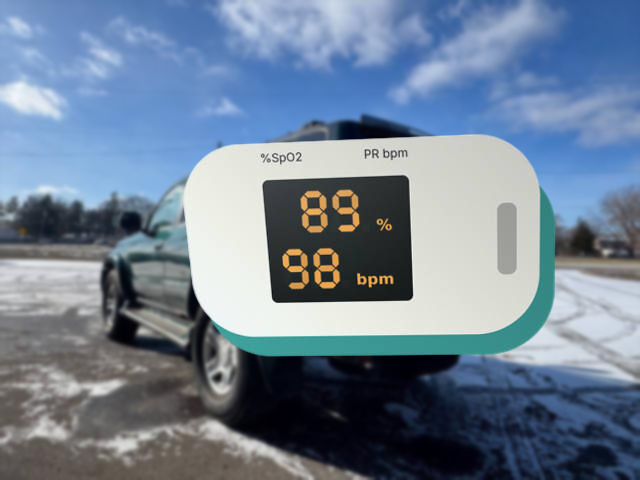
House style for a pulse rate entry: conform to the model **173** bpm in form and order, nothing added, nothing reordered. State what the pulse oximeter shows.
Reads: **98** bpm
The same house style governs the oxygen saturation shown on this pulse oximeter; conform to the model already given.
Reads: **89** %
